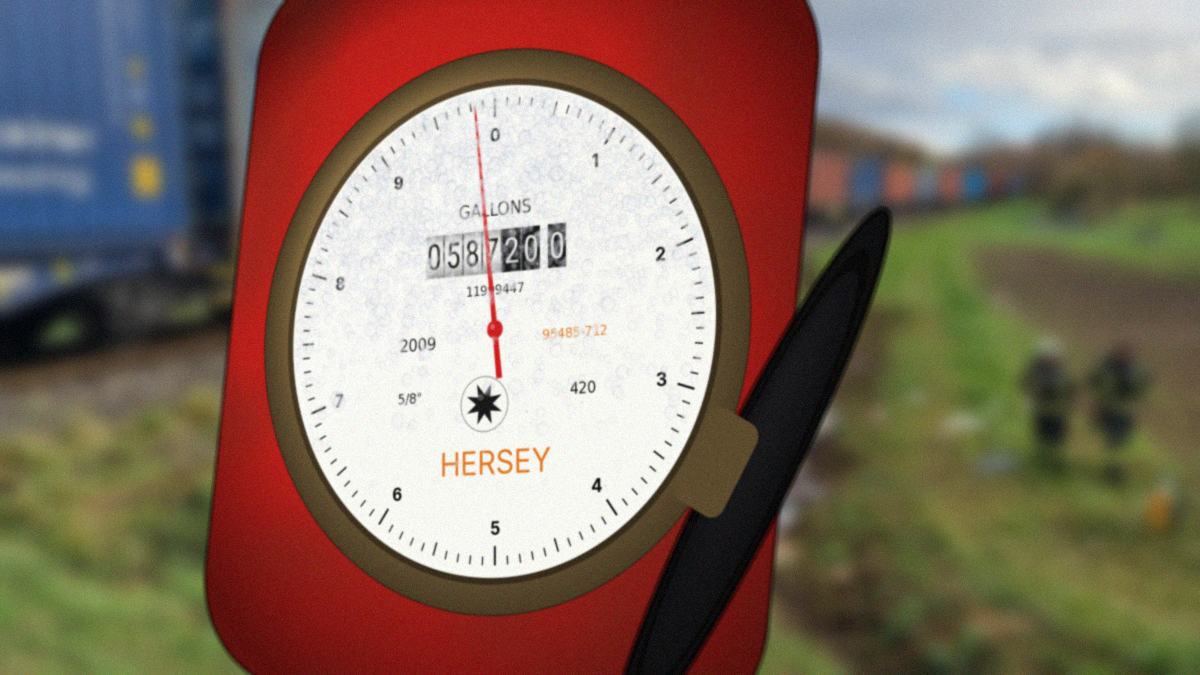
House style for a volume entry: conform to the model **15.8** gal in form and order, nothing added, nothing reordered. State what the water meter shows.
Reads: **587199.8** gal
